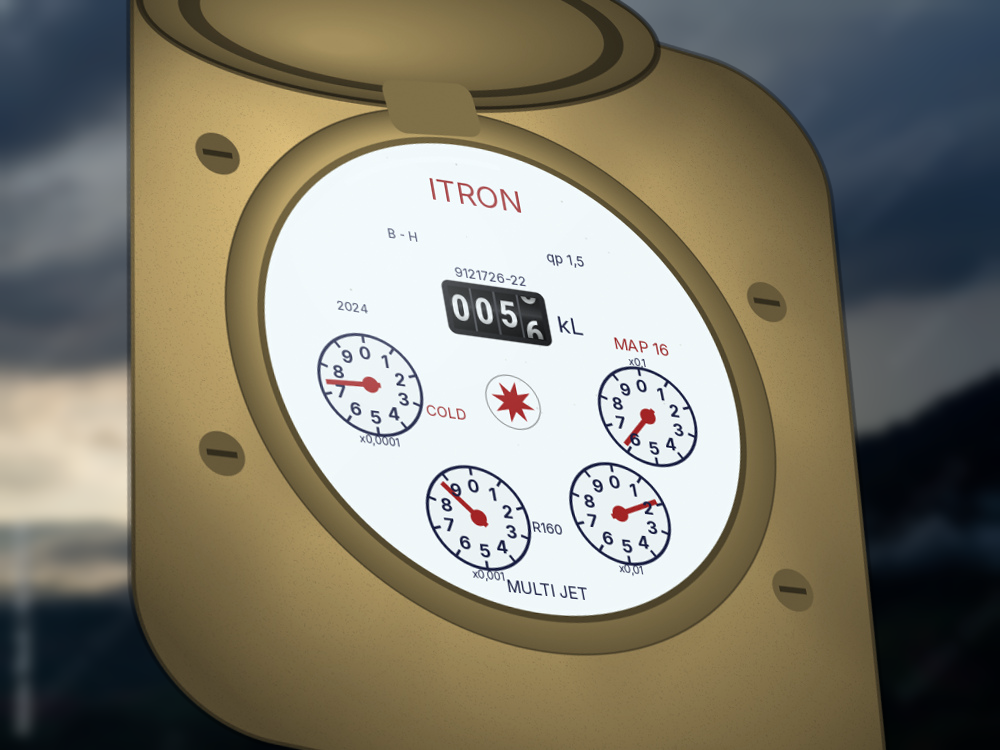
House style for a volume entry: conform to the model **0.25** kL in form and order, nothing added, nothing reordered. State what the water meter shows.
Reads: **55.6187** kL
